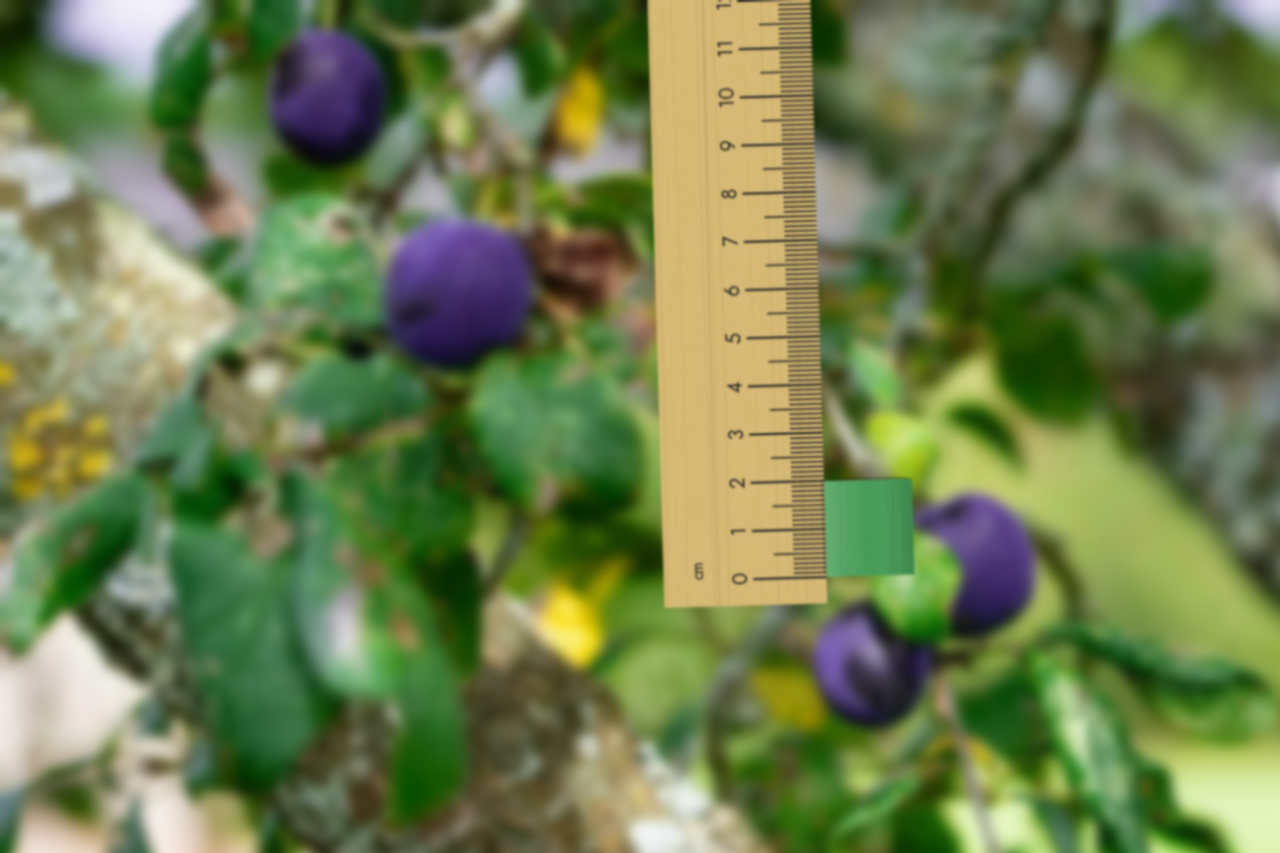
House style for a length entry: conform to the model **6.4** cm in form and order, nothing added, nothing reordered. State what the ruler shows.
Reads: **2** cm
